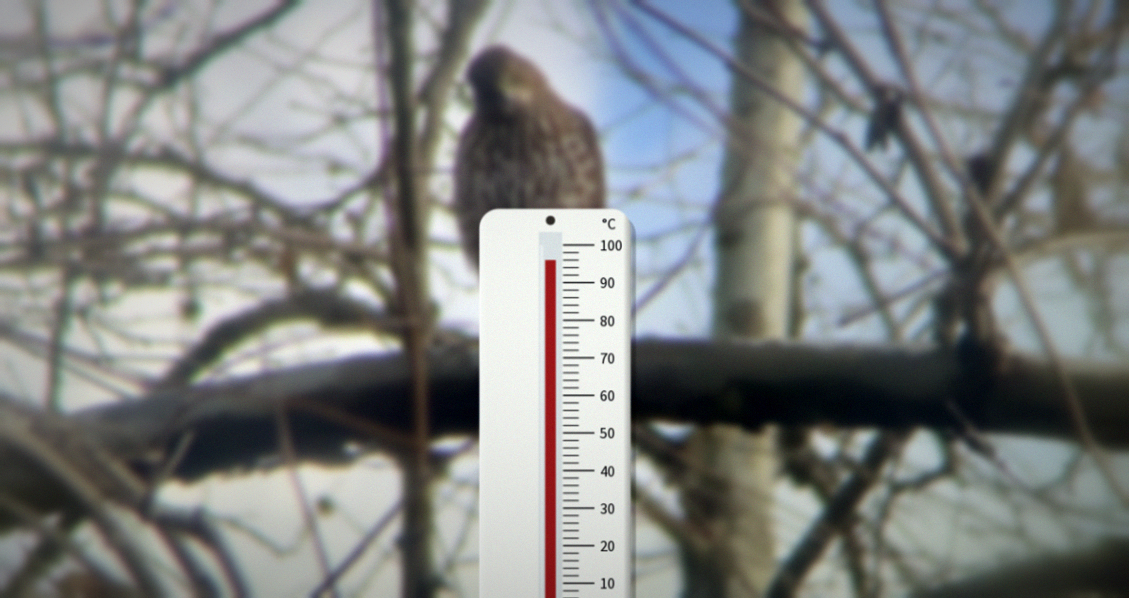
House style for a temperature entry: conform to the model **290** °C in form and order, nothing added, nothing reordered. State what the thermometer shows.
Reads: **96** °C
